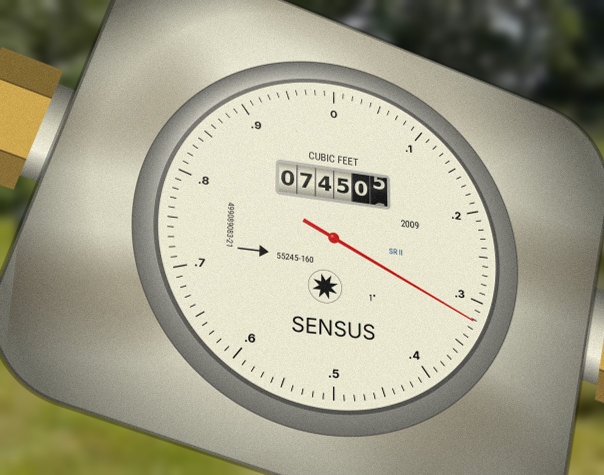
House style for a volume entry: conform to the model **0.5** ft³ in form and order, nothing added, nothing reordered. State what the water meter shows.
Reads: **74505.32** ft³
